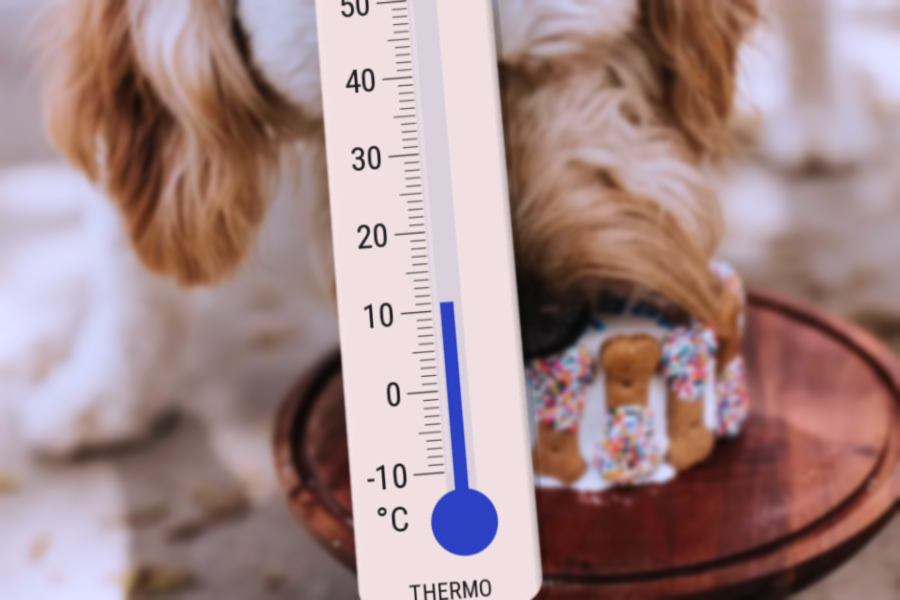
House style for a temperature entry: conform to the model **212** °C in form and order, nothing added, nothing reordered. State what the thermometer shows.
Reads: **11** °C
